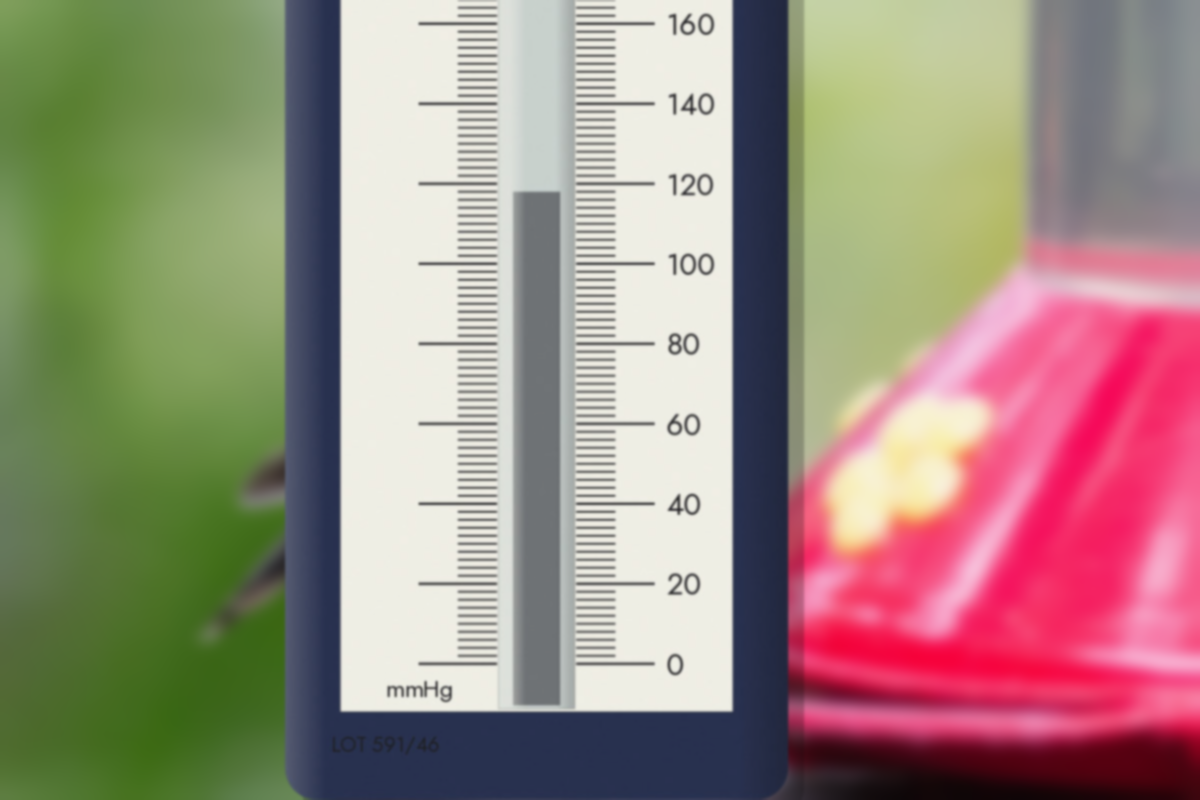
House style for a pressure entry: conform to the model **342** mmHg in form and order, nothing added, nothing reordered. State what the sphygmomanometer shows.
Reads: **118** mmHg
